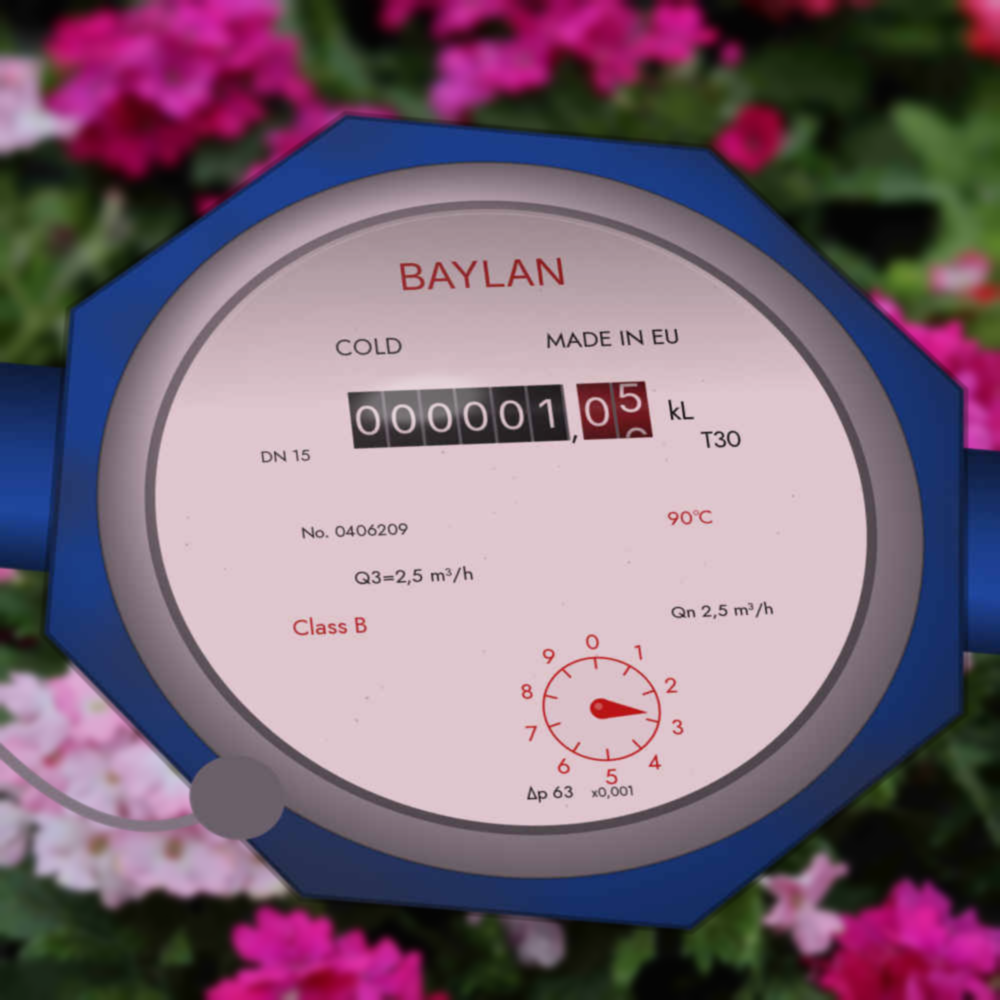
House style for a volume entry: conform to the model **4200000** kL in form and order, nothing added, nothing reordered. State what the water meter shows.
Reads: **1.052** kL
